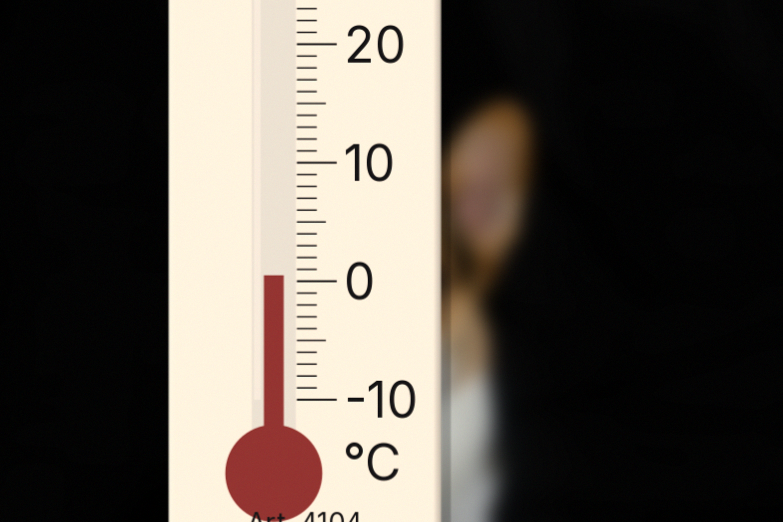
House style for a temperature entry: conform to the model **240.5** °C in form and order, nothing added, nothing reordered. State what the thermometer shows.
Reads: **0.5** °C
